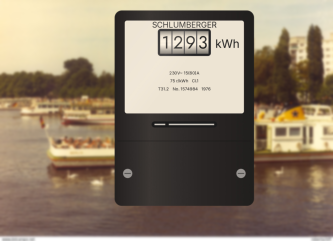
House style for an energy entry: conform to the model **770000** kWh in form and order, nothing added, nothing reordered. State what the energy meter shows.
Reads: **1293** kWh
